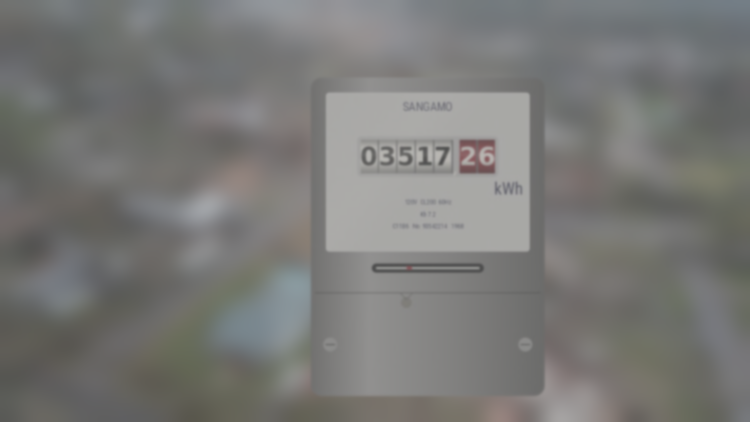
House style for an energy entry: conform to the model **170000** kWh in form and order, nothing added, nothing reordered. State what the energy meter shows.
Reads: **3517.26** kWh
